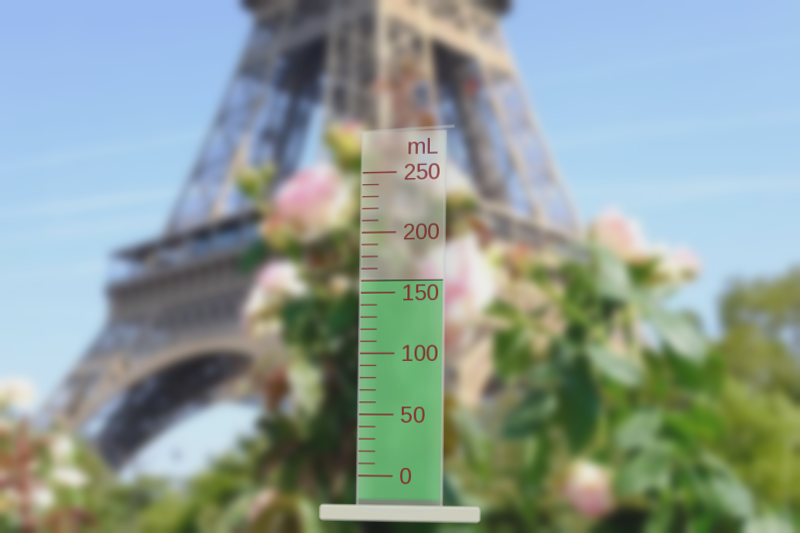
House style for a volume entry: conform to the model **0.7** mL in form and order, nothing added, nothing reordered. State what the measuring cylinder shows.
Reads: **160** mL
